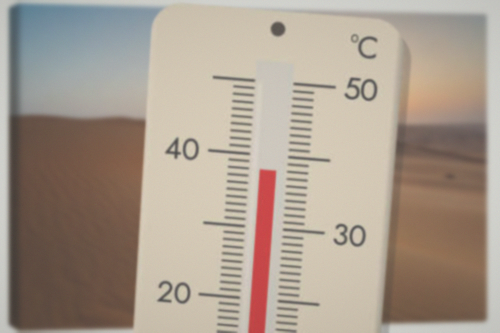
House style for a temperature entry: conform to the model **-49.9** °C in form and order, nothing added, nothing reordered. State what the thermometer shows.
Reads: **38** °C
